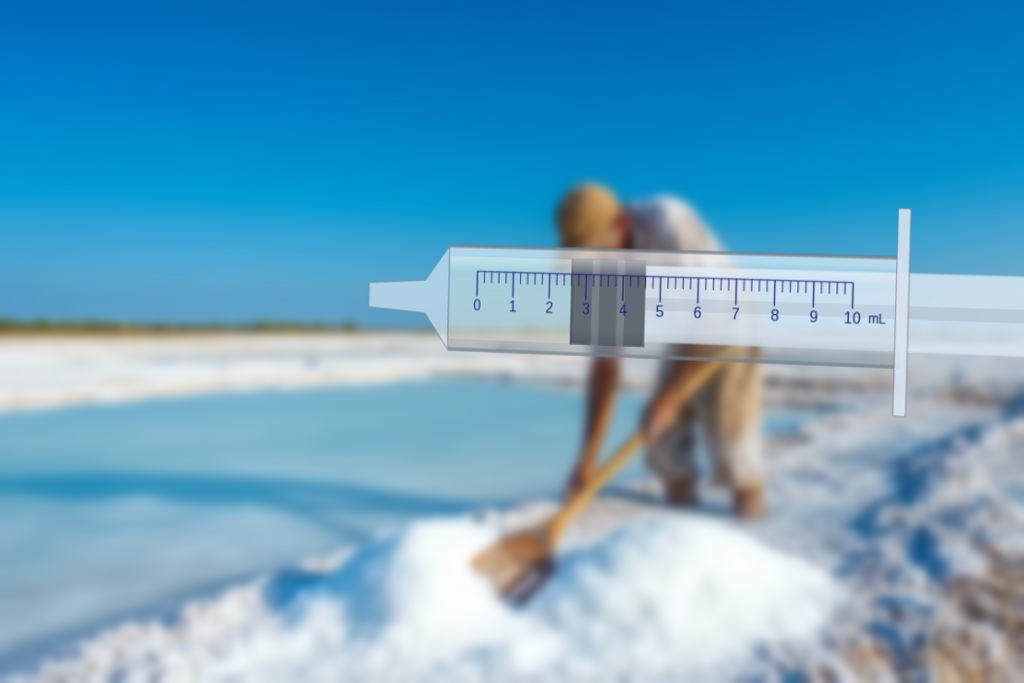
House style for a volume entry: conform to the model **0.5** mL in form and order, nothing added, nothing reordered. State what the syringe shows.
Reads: **2.6** mL
